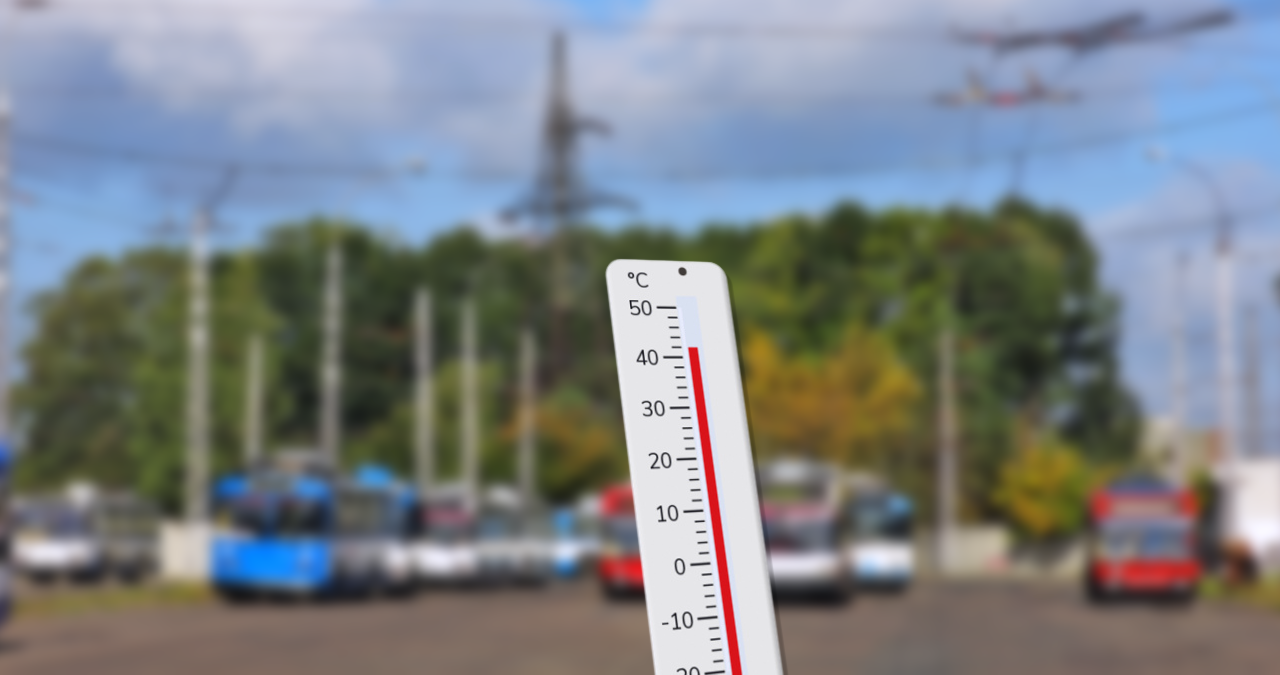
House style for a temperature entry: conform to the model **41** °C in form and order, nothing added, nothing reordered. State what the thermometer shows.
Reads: **42** °C
